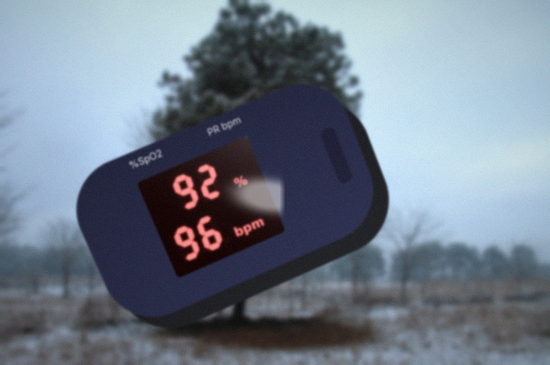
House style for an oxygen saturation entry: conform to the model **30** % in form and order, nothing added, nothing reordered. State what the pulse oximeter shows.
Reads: **92** %
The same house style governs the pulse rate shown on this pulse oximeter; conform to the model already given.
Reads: **96** bpm
